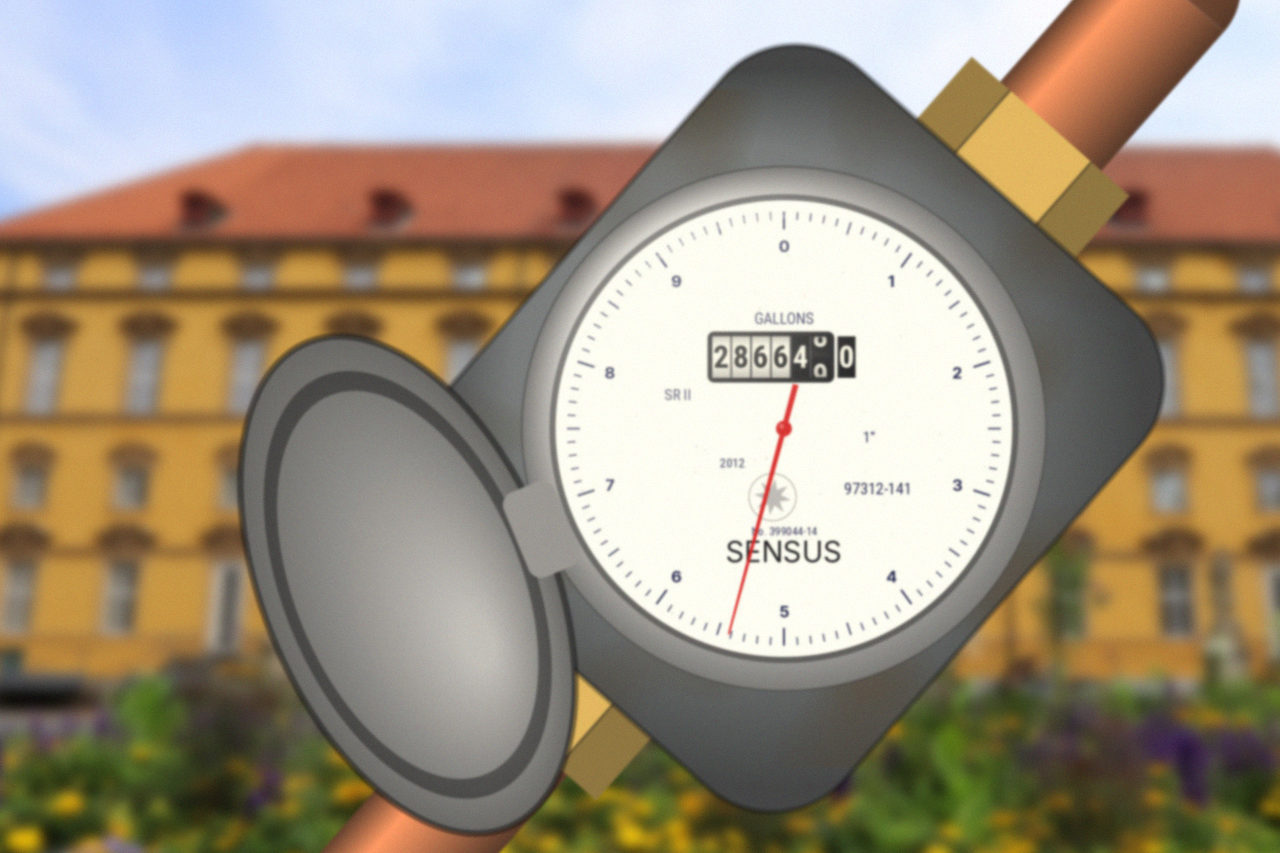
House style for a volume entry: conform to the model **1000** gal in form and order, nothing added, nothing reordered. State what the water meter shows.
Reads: **2866485.4** gal
